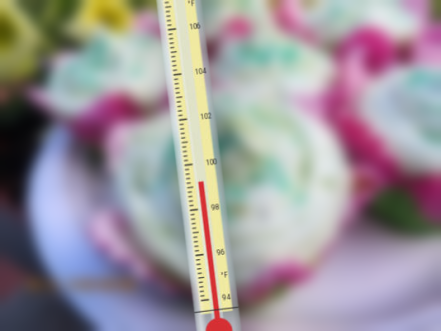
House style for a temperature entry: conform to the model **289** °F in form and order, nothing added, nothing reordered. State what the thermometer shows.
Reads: **99.2** °F
